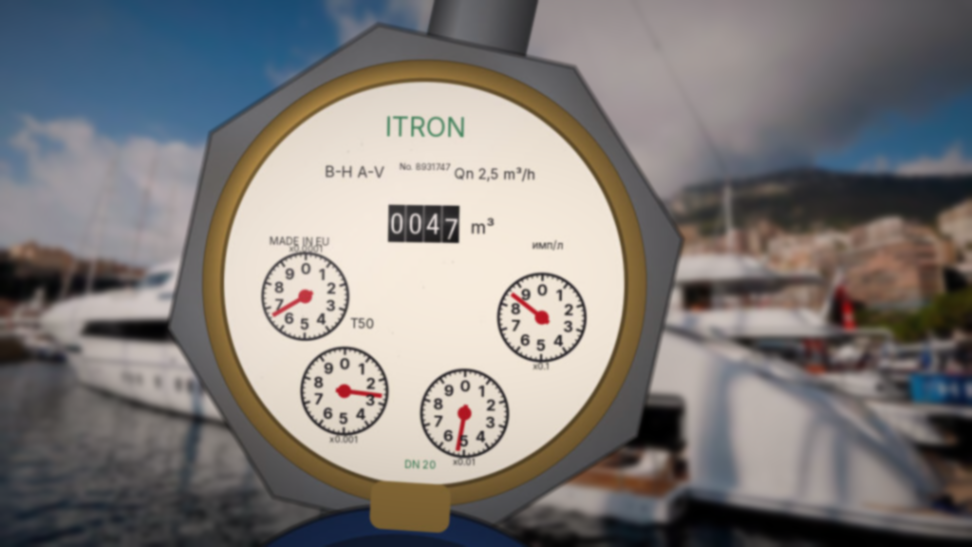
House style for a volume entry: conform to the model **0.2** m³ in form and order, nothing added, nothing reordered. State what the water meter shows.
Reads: **46.8526** m³
